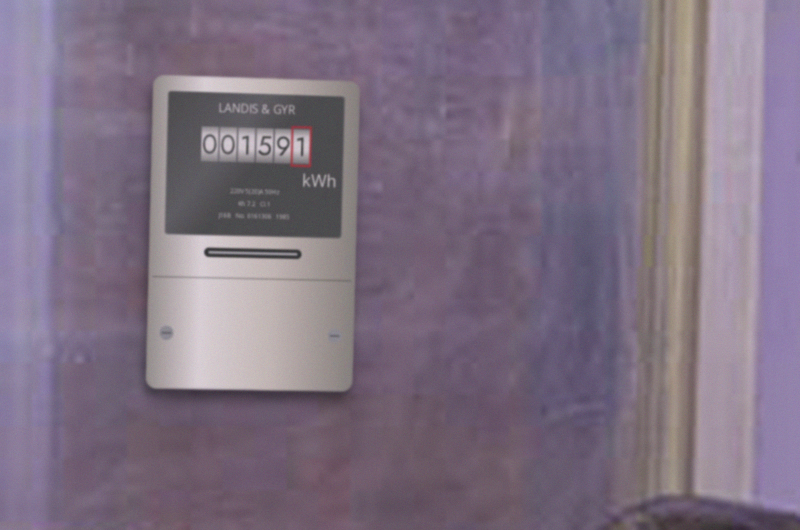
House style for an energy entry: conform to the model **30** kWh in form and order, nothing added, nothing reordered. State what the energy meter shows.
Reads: **159.1** kWh
